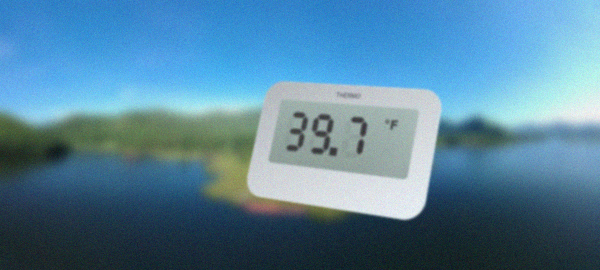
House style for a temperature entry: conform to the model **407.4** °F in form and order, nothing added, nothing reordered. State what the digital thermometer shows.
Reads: **39.7** °F
